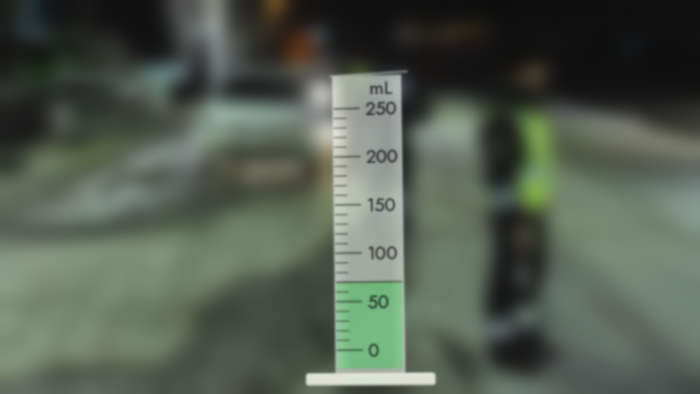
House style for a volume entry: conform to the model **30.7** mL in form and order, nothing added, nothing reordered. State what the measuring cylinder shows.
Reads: **70** mL
